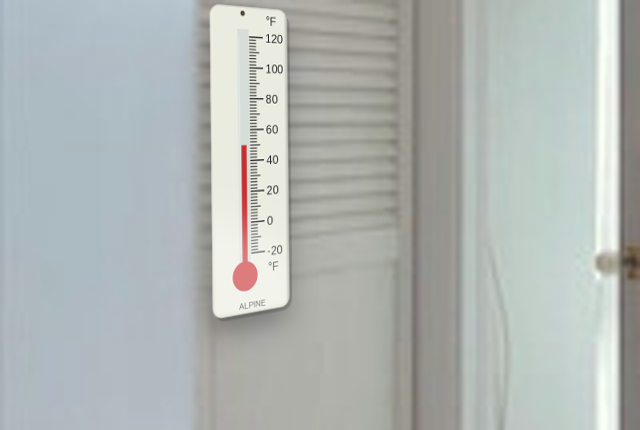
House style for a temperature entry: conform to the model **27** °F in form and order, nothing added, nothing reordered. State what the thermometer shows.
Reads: **50** °F
